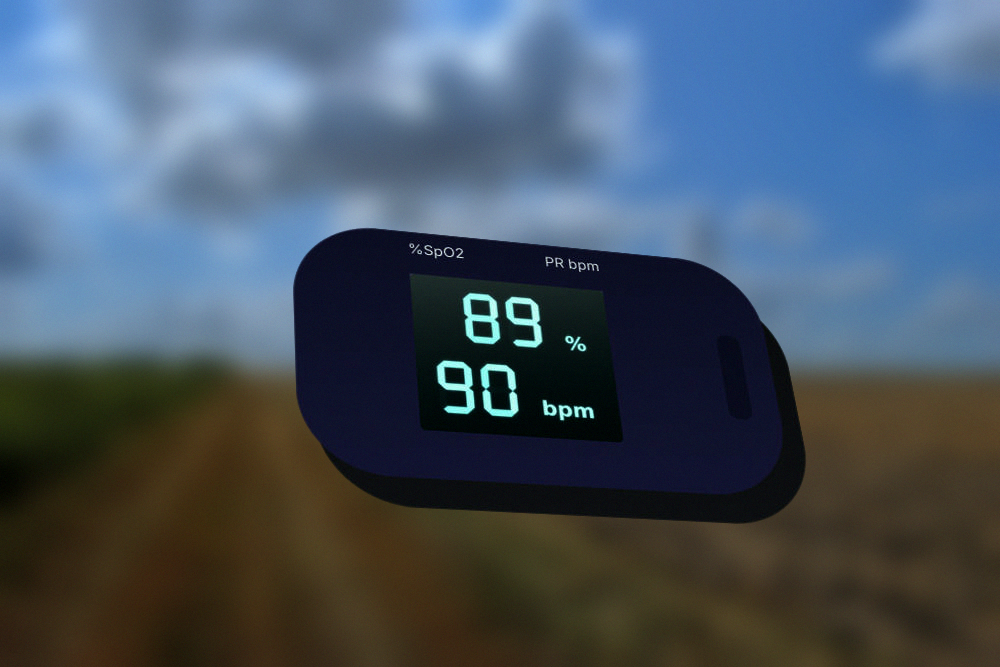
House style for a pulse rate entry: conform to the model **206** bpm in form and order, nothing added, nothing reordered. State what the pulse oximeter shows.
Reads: **90** bpm
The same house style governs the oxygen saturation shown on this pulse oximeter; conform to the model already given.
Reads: **89** %
